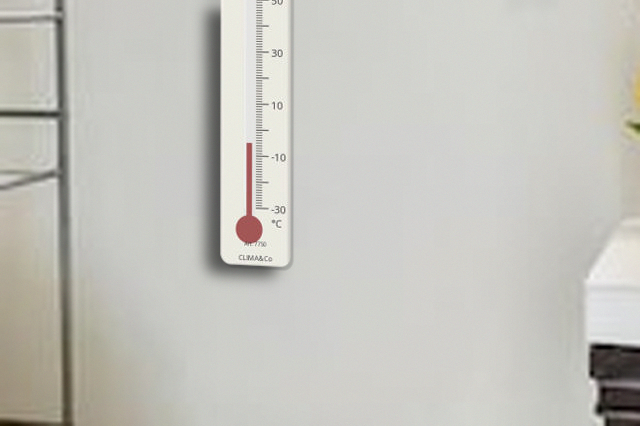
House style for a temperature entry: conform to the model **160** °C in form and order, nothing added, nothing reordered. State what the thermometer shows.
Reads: **-5** °C
